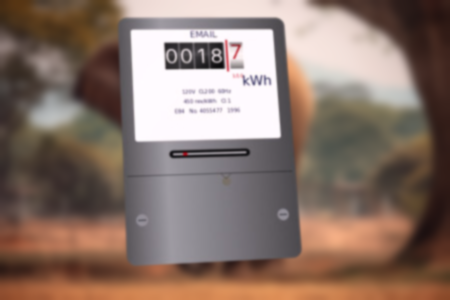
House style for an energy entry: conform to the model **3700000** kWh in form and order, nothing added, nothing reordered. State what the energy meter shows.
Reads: **18.7** kWh
